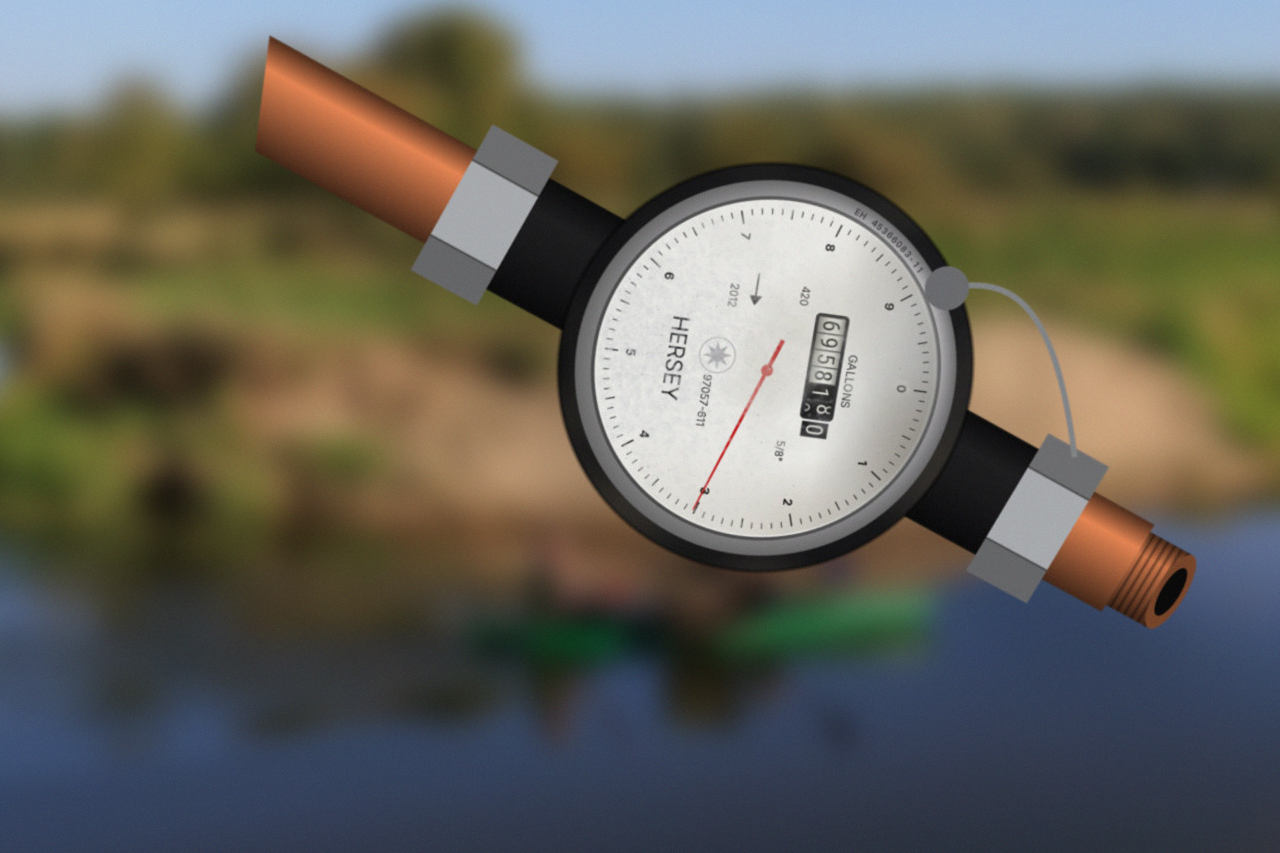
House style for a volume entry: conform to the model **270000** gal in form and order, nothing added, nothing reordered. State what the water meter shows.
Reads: **6958183.0** gal
